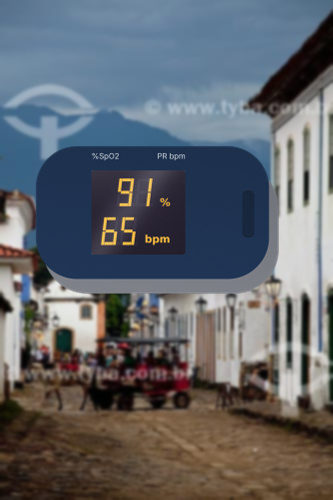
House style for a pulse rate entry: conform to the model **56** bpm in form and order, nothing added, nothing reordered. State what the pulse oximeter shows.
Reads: **65** bpm
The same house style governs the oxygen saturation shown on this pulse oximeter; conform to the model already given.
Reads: **91** %
